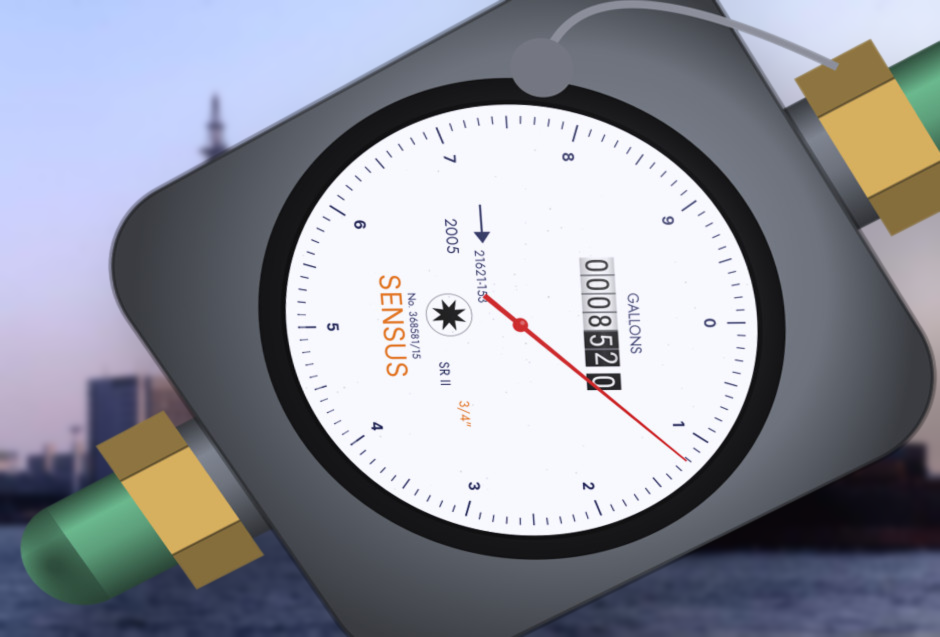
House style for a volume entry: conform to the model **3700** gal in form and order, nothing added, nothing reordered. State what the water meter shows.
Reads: **8521.2** gal
